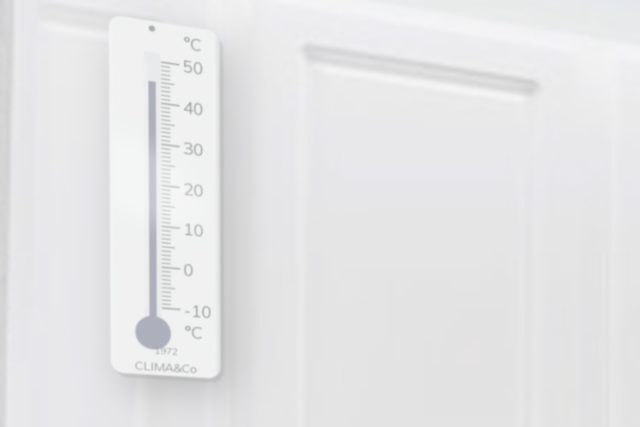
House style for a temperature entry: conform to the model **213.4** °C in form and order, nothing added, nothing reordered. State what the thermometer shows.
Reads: **45** °C
